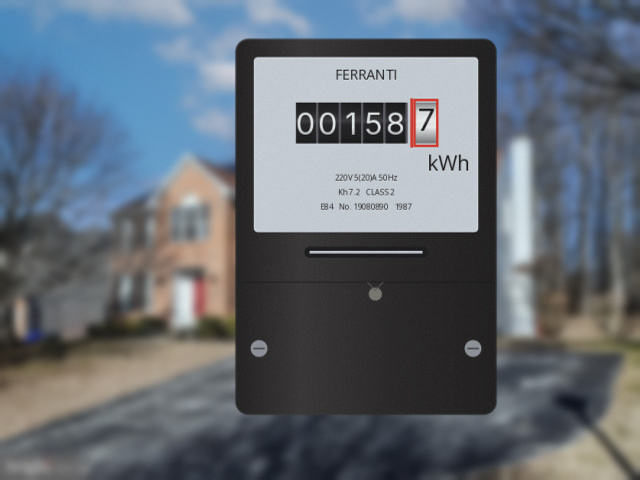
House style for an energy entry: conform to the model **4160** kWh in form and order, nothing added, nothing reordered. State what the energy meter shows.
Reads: **158.7** kWh
